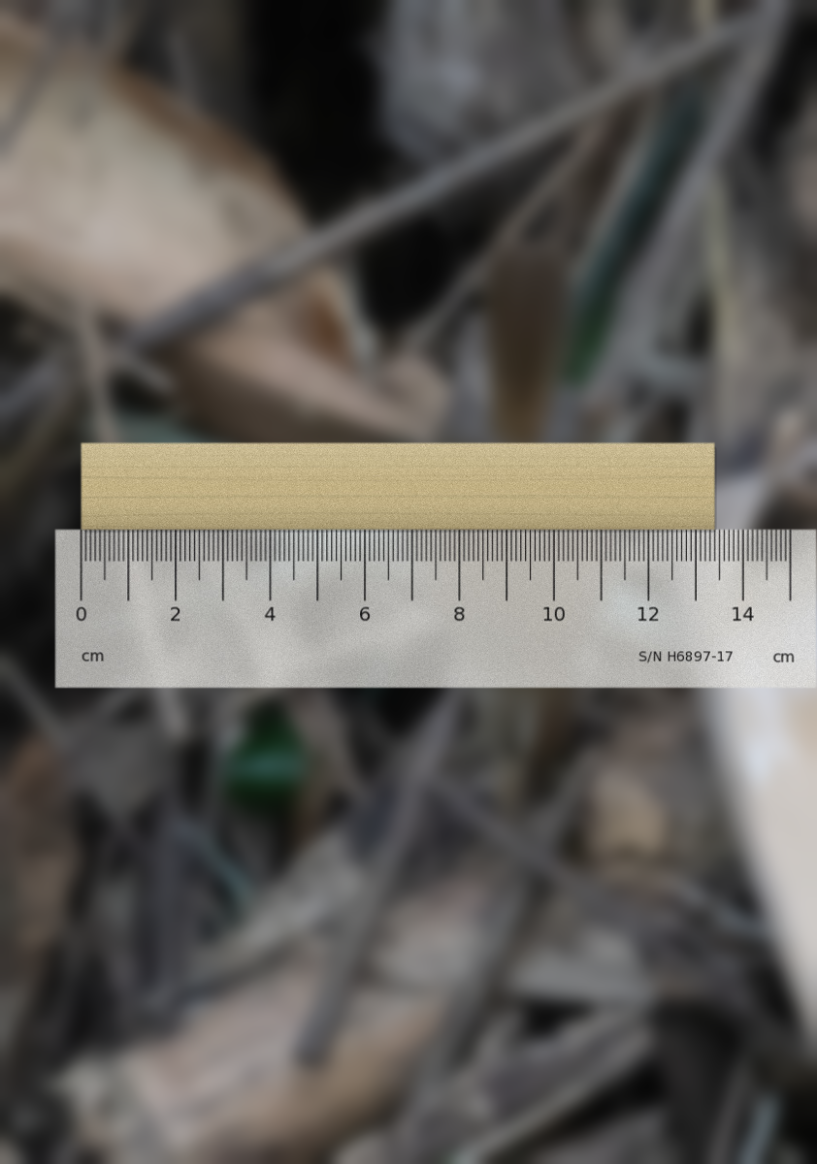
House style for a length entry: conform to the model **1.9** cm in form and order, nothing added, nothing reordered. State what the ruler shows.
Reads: **13.4** cm
